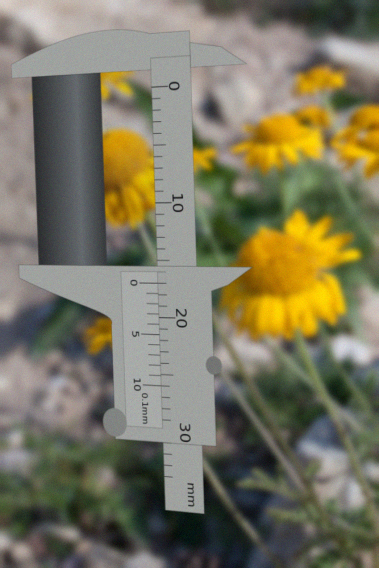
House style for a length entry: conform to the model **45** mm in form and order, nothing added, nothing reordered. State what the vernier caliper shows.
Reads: **17.0** mm
